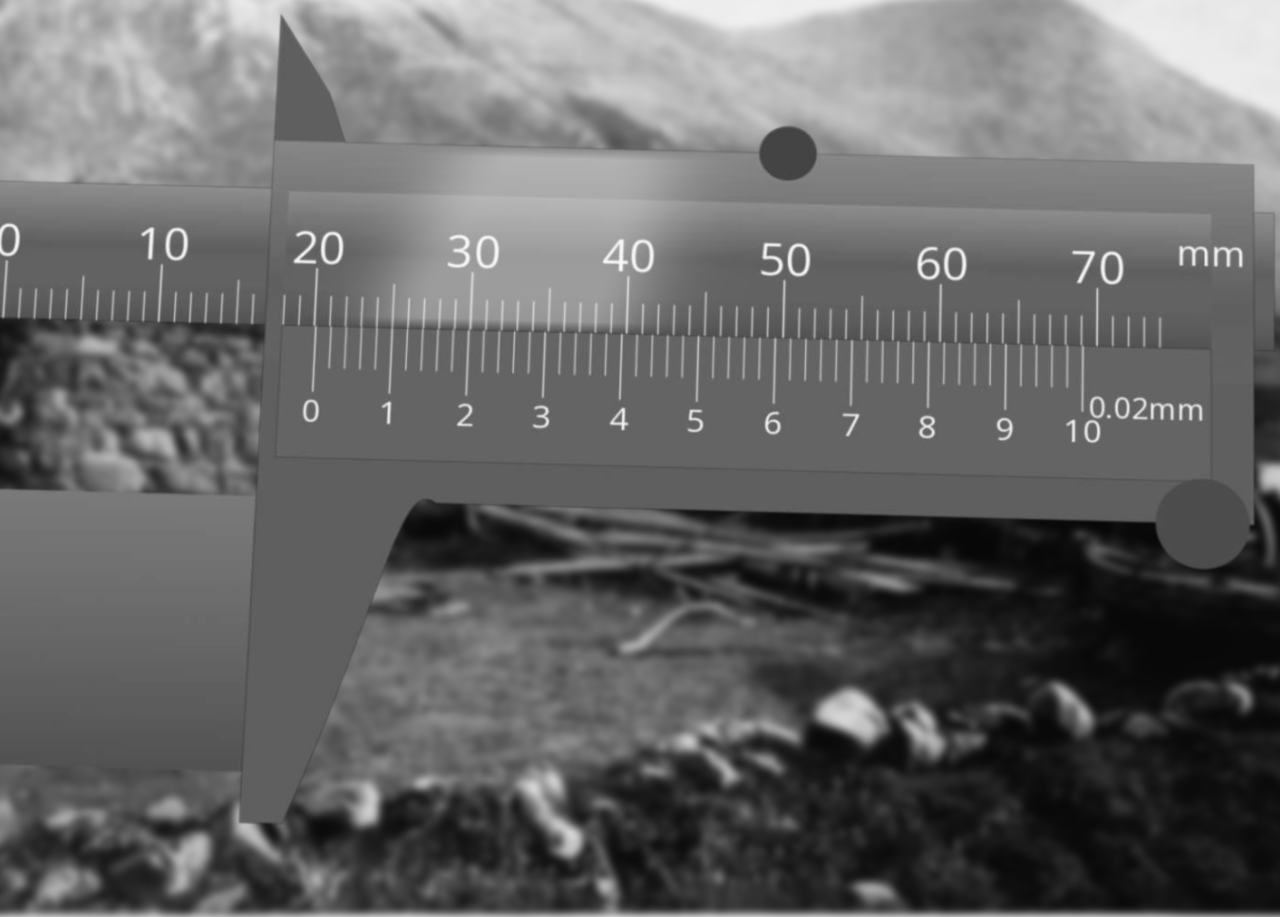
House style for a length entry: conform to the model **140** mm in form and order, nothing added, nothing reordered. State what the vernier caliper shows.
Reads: **20.1** mm
